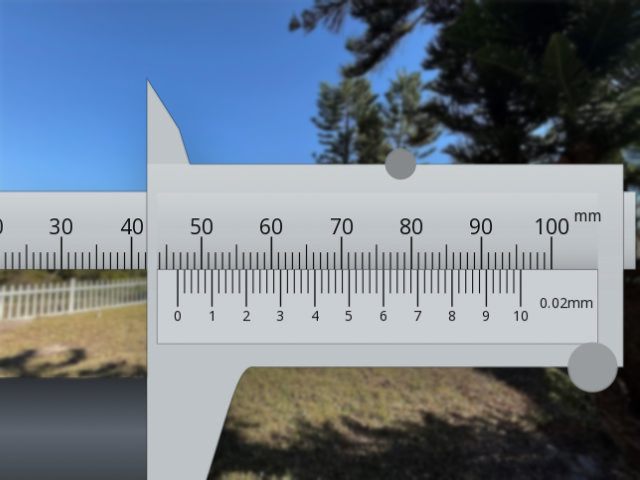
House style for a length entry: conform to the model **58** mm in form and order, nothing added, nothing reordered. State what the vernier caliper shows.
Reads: **46.6** mm
